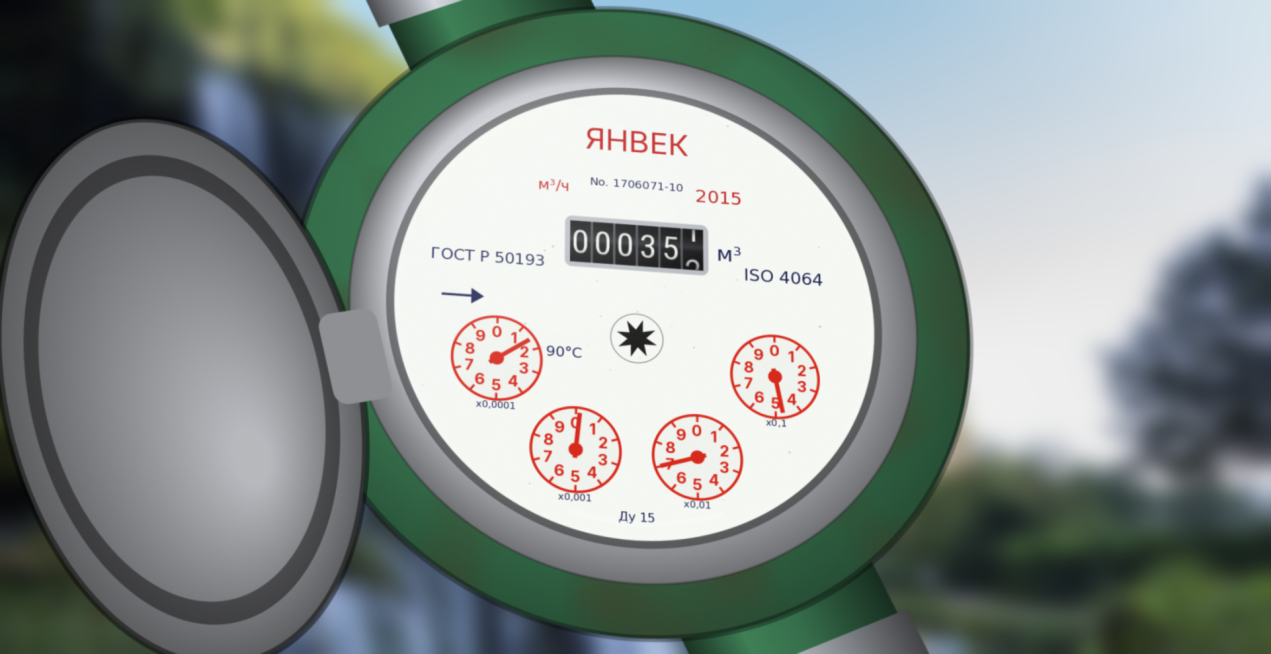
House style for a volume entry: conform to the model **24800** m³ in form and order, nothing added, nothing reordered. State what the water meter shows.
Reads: **351.4701** m³
